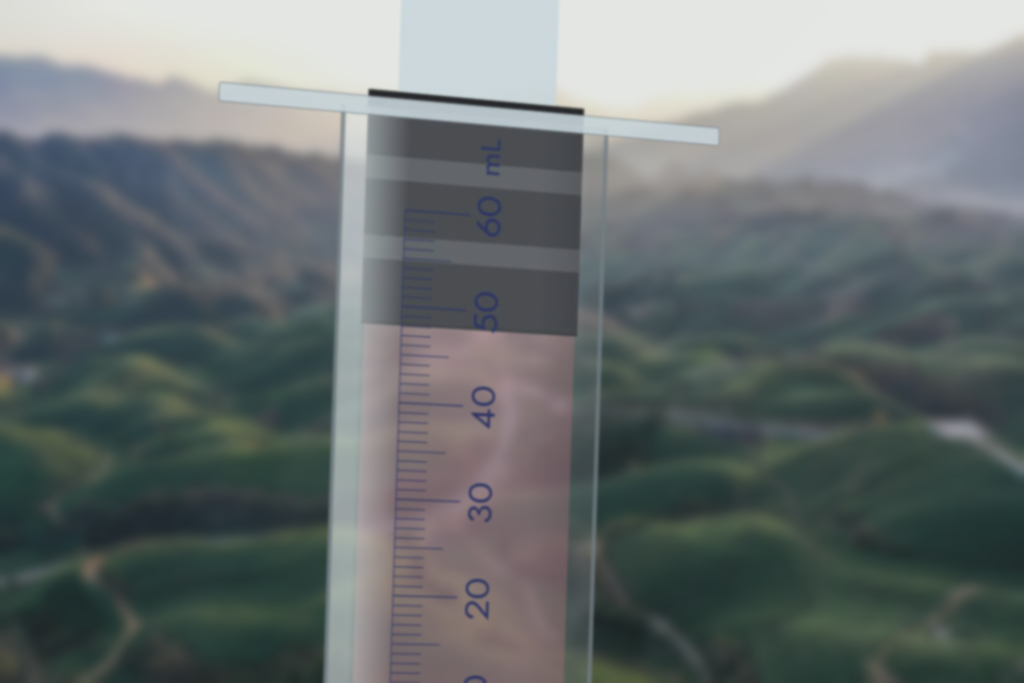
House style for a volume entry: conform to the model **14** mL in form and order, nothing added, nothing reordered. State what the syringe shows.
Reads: **48** mL
